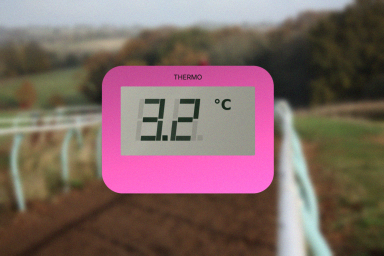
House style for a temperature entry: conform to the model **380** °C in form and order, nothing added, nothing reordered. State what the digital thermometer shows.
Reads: **3.2** °C
